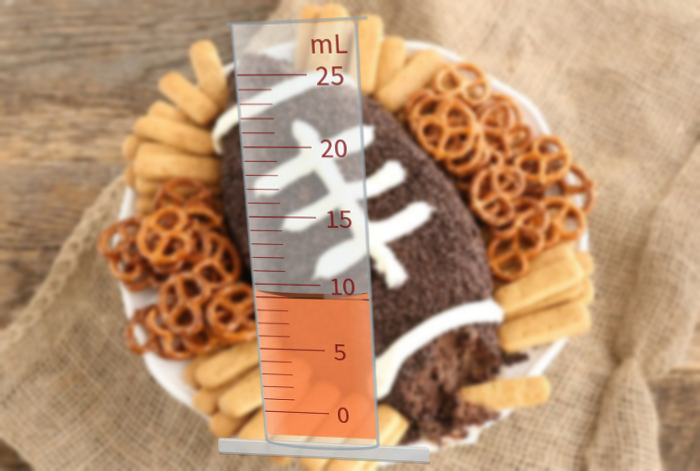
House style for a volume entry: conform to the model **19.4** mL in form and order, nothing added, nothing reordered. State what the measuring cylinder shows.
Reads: **9** mL
